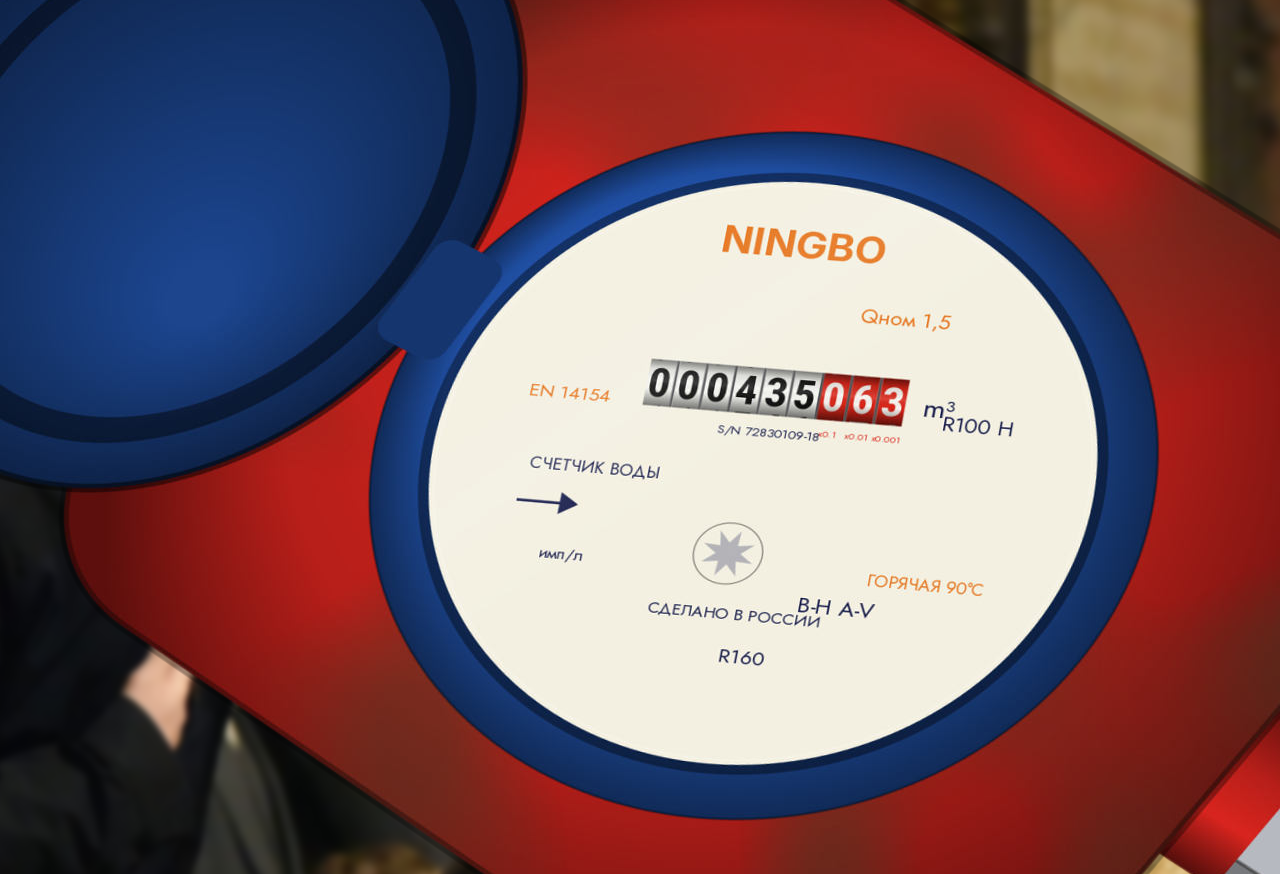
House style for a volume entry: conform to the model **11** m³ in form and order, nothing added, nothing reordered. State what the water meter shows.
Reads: **435.063** m³
